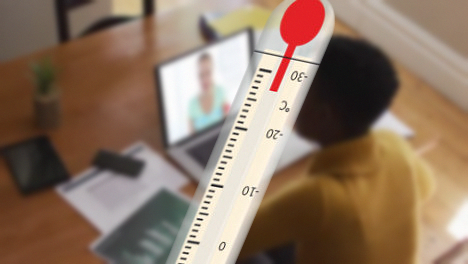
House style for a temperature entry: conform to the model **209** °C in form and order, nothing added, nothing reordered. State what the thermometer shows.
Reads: **-27** °C
